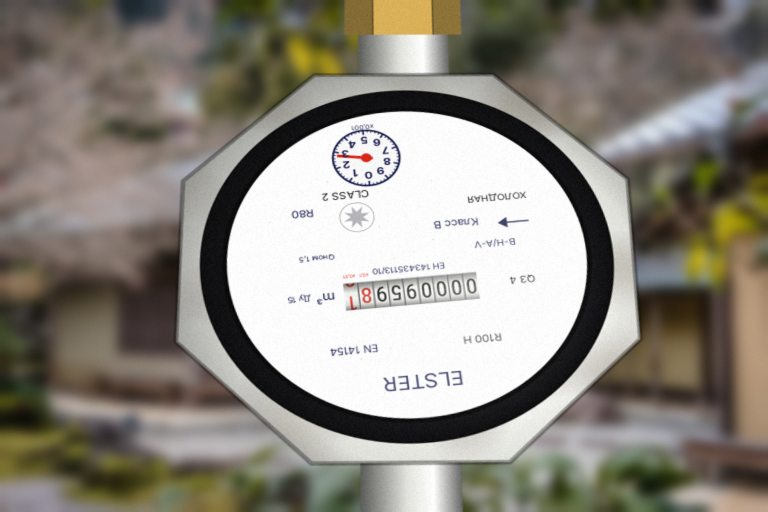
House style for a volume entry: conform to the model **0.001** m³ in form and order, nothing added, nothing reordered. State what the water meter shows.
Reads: **959.812** m³
